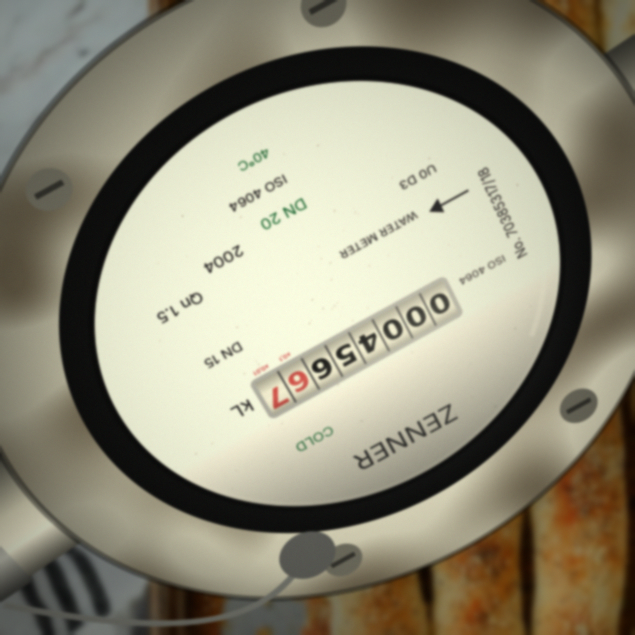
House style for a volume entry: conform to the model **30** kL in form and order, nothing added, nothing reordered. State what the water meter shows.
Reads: **456.67** kL
